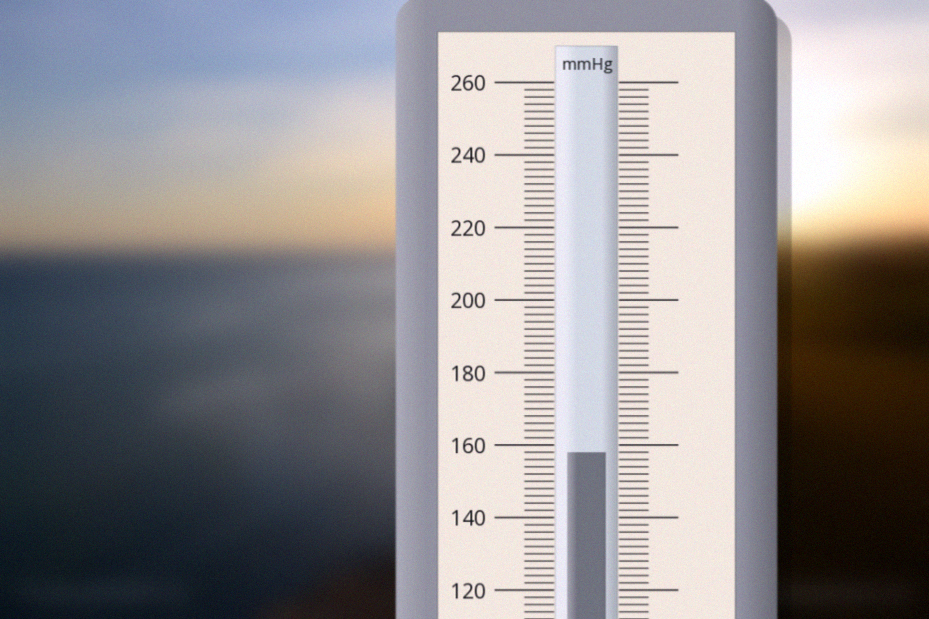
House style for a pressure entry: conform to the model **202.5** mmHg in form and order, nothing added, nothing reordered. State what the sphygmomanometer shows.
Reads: **158** mmHg
